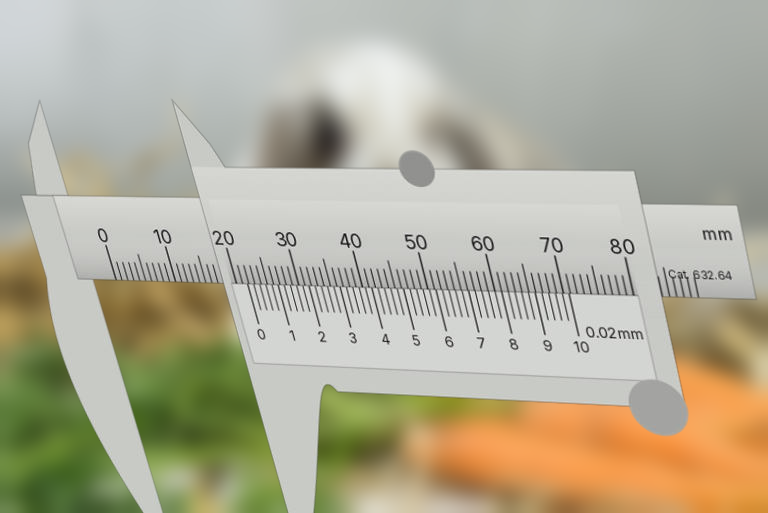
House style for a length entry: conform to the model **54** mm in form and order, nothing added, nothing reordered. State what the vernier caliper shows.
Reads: **21.8** mm
